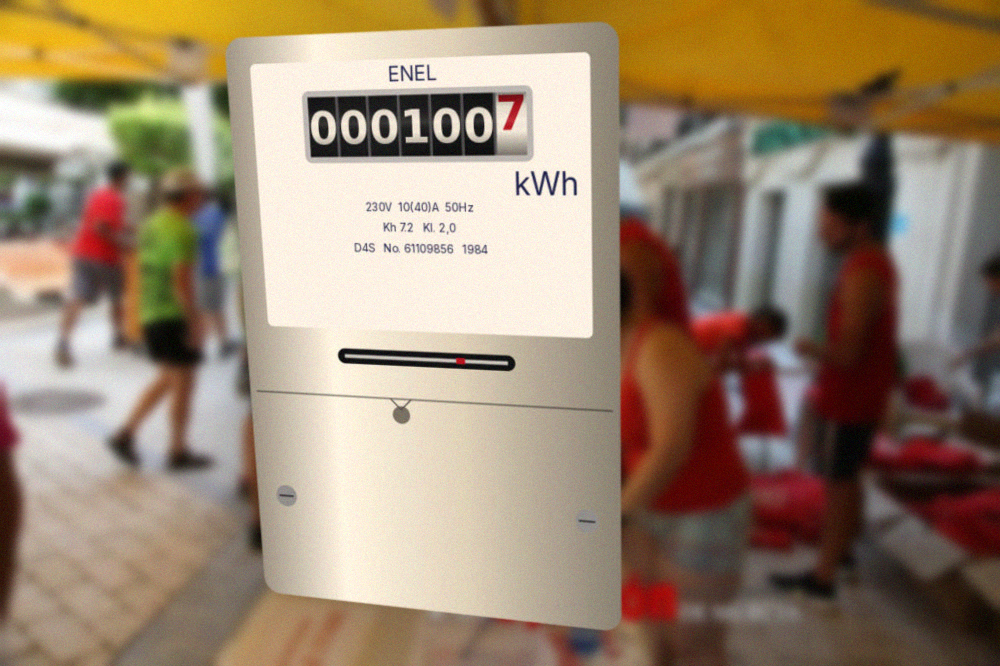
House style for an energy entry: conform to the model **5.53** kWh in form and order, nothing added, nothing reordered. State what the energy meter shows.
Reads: **100.7** kWh
